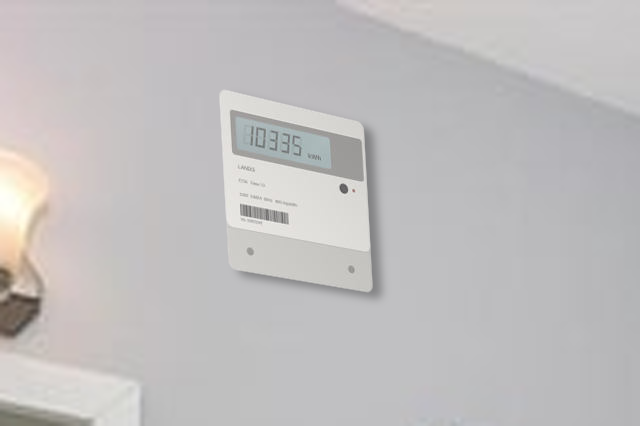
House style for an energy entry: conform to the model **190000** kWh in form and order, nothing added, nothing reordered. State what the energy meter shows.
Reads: **10335** kWh
